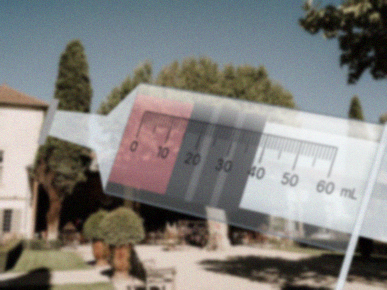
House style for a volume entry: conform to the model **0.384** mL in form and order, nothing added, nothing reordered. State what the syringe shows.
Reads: **15** mL
